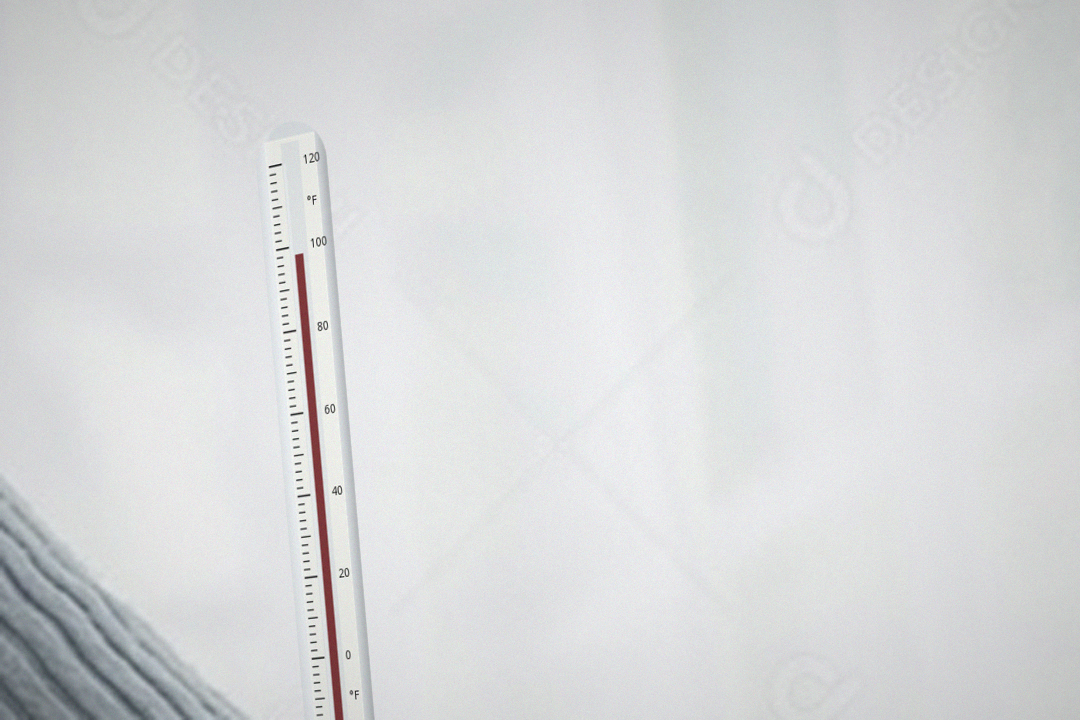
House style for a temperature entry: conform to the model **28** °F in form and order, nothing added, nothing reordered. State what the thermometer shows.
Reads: **98** °F
